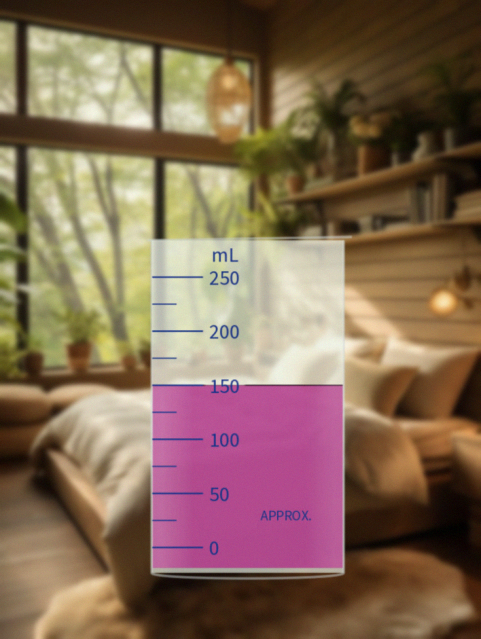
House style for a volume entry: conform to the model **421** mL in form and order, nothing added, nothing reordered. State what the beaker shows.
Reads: **150** mL
